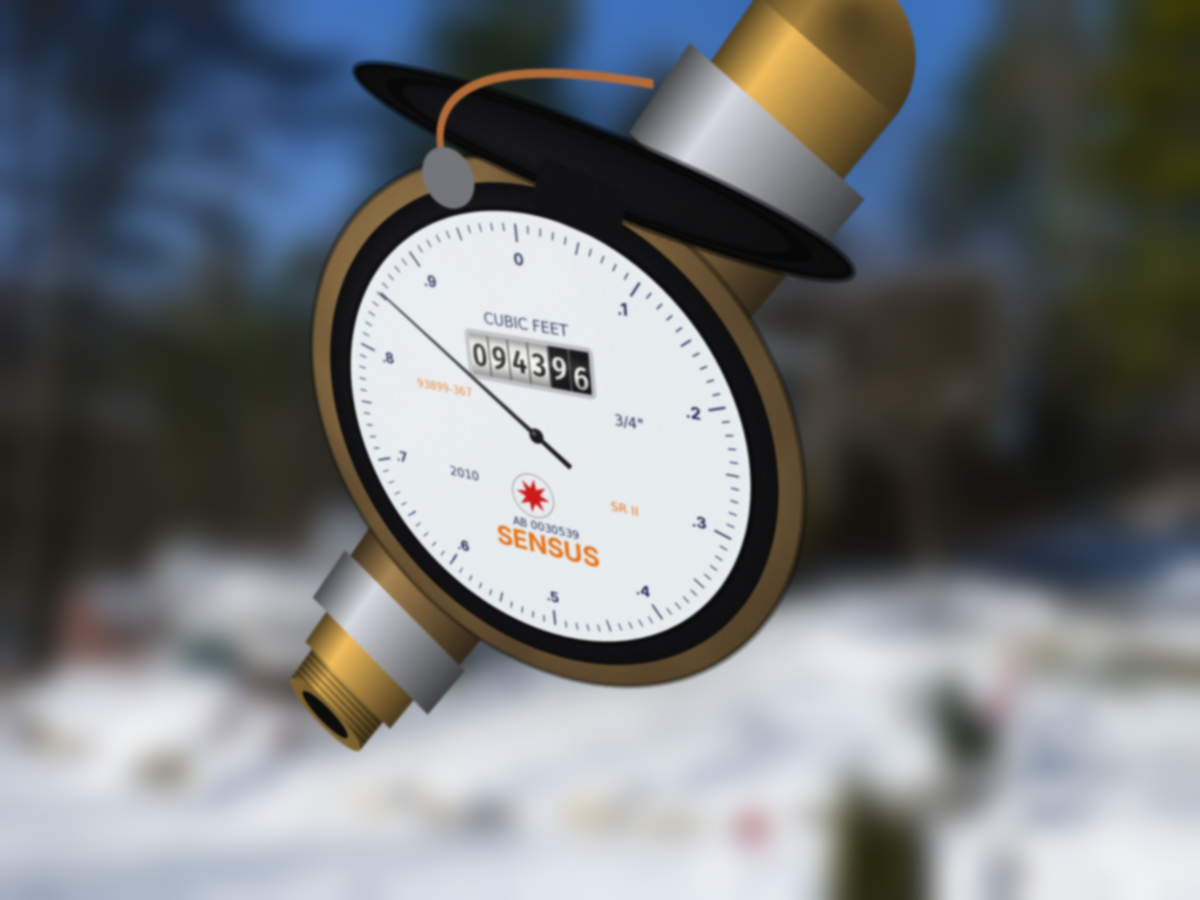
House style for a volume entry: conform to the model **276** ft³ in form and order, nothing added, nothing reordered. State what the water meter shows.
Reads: **94395.85** ft³
